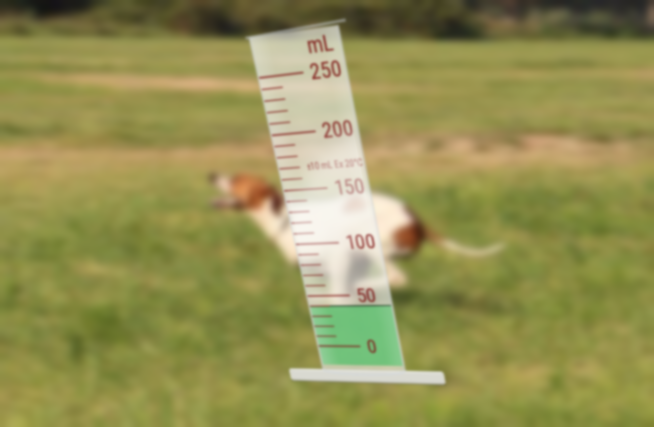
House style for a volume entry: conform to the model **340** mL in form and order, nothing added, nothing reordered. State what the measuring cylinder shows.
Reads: **40** mL
